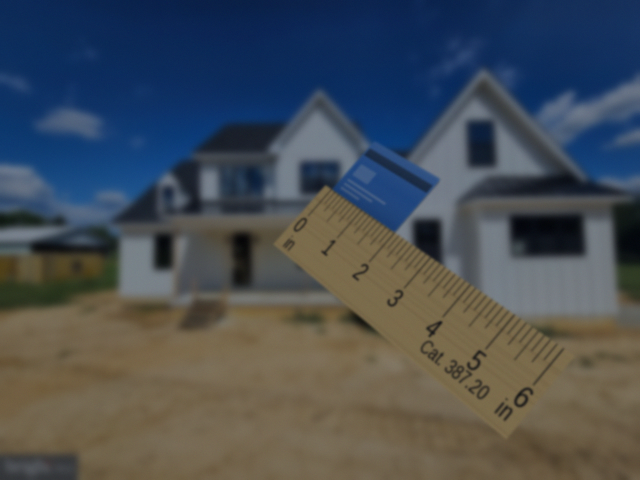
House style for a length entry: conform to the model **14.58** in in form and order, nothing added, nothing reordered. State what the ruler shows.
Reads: **2** in
